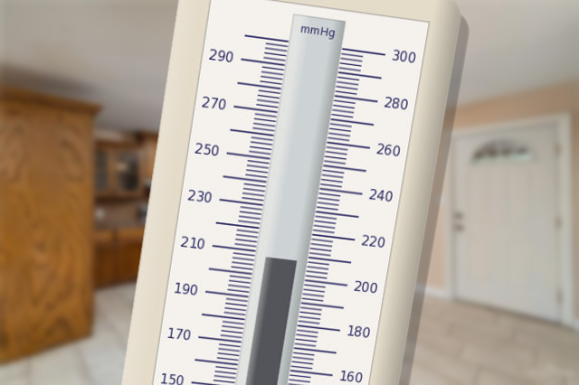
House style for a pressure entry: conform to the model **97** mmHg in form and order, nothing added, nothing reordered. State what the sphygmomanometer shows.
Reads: **208** mmHg
